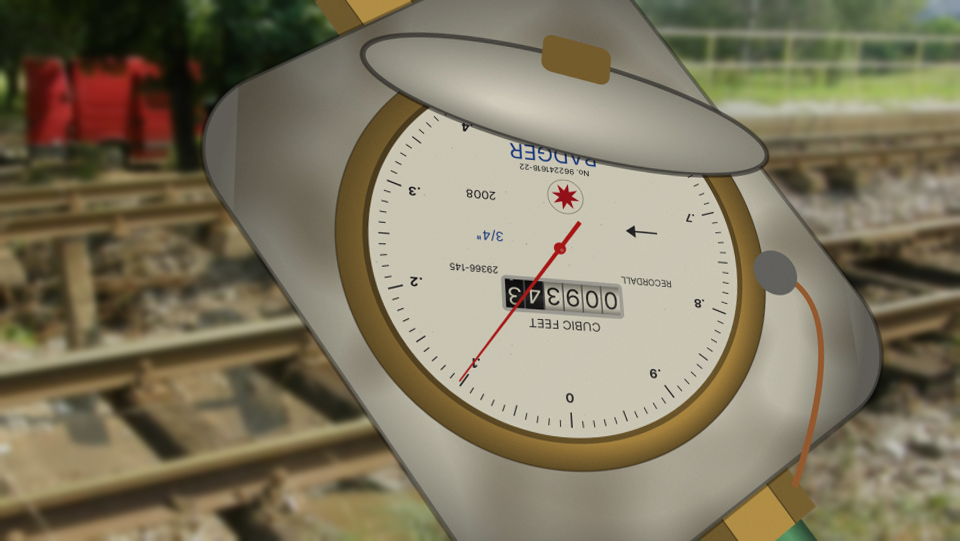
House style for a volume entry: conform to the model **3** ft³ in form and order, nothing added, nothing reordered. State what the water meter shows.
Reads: **9343.10** ft³
